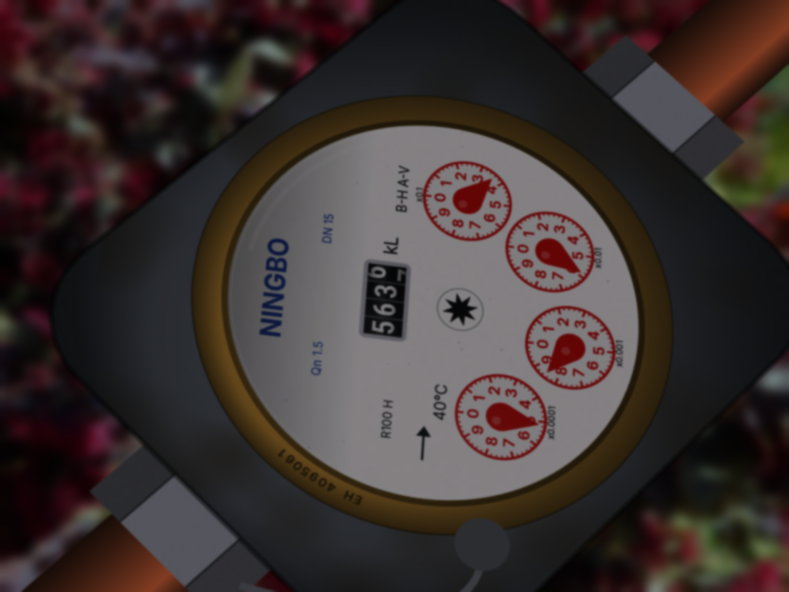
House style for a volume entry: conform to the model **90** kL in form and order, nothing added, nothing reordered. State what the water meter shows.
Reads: **5636.3585** kL
